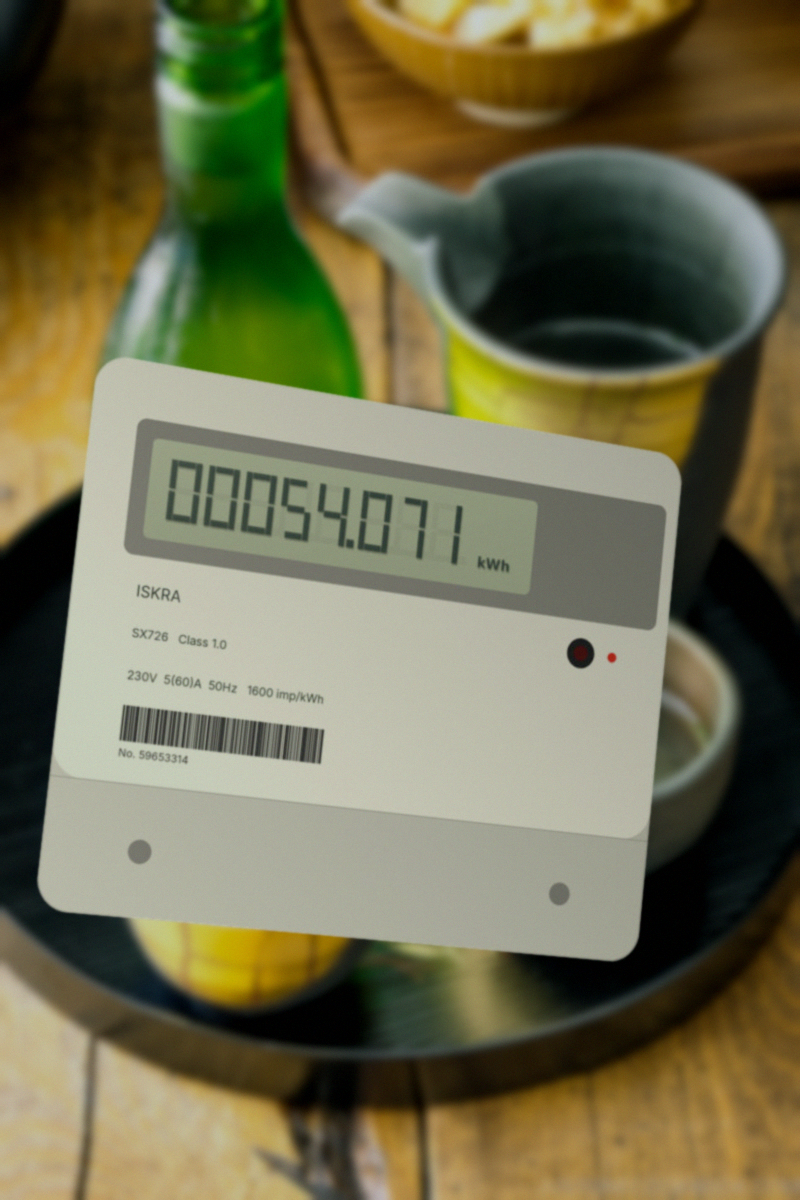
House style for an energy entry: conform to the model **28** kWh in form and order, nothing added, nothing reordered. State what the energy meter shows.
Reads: **54.071** kWh
